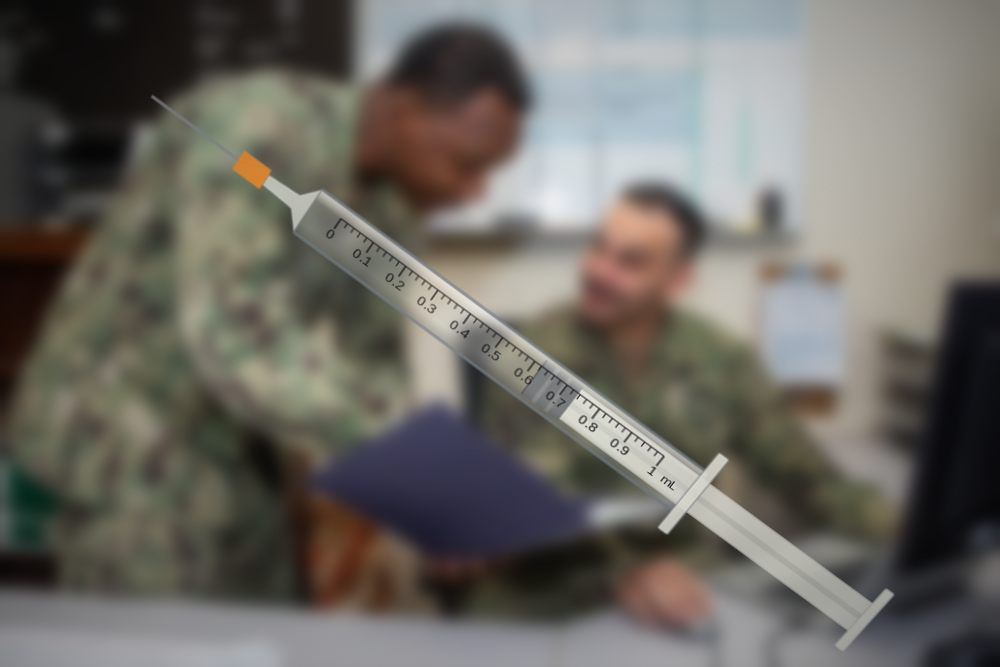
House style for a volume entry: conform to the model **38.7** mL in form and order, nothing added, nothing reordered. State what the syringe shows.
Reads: **0.62** mL
